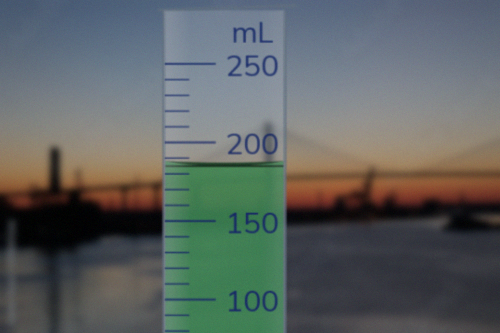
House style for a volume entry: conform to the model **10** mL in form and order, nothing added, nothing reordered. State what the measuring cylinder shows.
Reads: **185** mL
